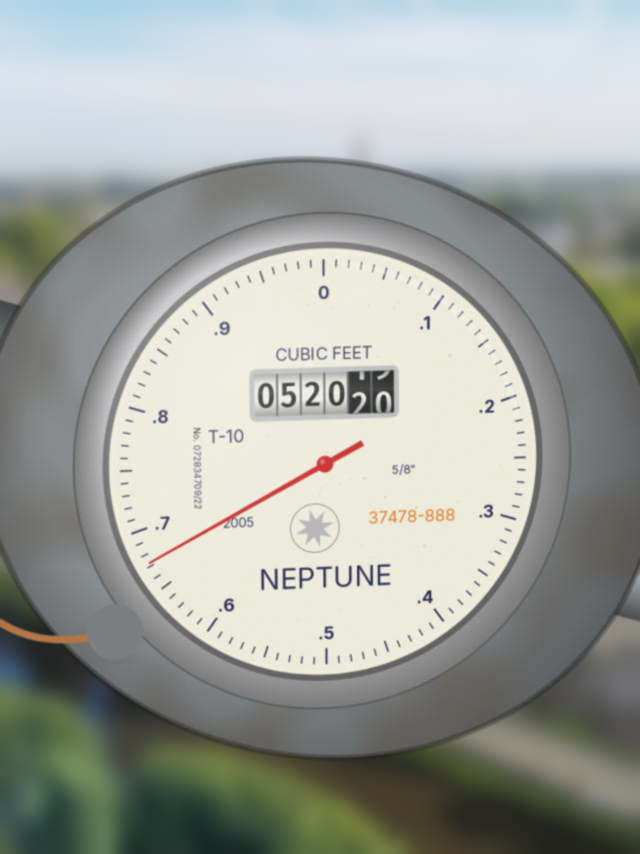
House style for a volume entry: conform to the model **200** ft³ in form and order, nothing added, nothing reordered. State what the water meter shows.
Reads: **52019.67** ft³
